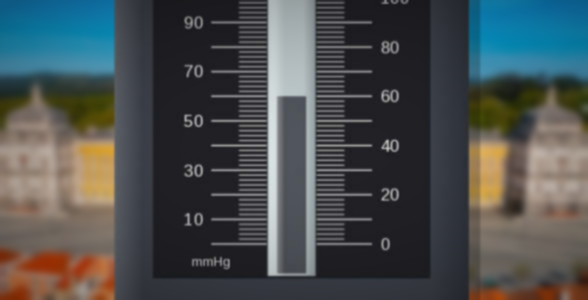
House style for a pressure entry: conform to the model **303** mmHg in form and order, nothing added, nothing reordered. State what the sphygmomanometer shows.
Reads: **60** mmHg
